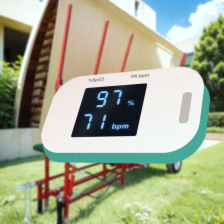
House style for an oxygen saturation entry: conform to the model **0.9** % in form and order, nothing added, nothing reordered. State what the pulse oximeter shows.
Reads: **97** %
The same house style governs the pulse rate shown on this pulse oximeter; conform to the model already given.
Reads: **71** bpm
